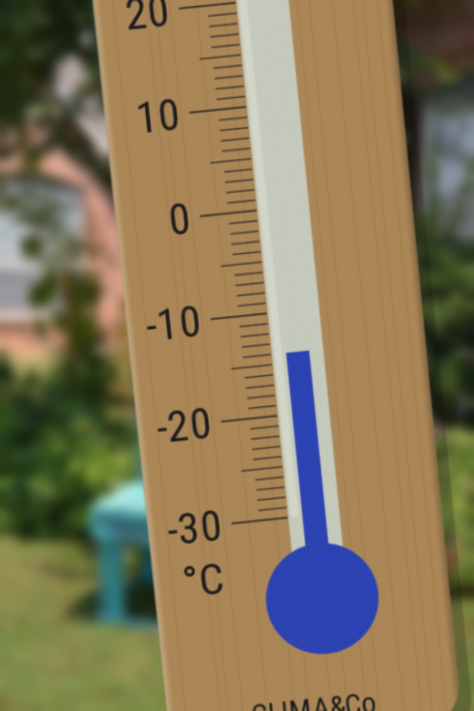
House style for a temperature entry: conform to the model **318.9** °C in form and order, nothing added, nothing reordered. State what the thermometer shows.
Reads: **-14** °C
